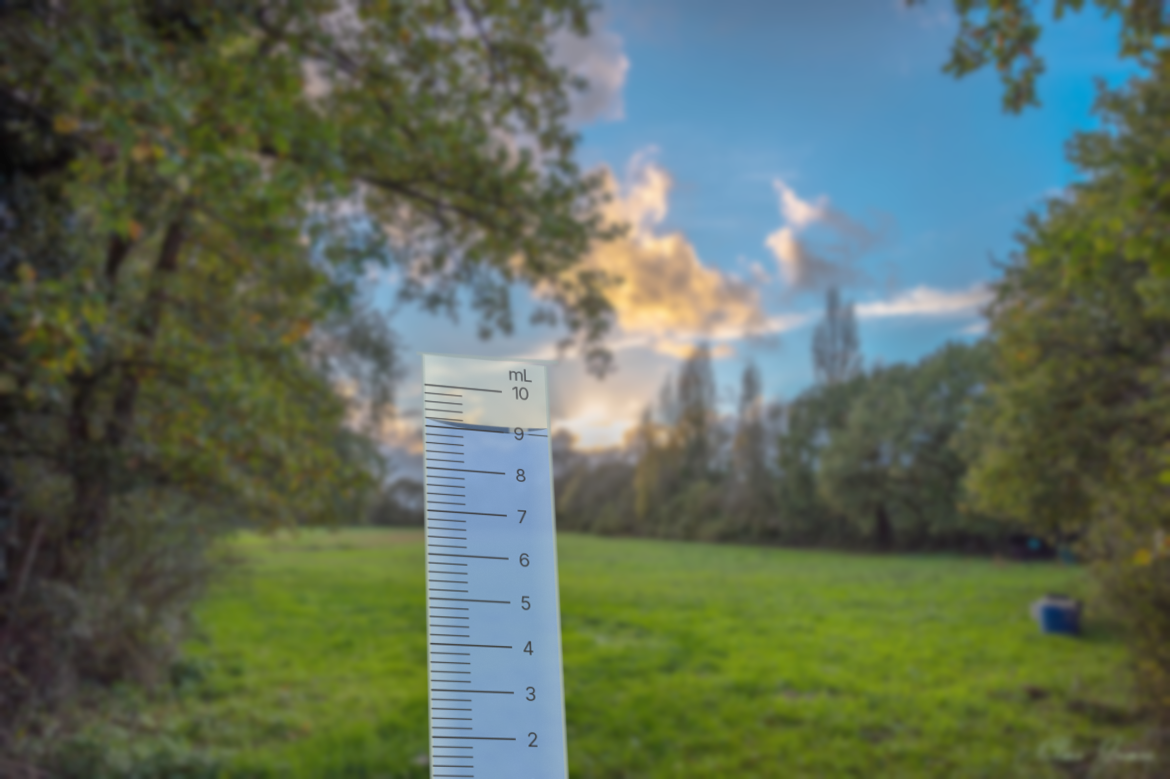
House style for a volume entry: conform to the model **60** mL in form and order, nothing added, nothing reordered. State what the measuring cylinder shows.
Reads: **9** mL
